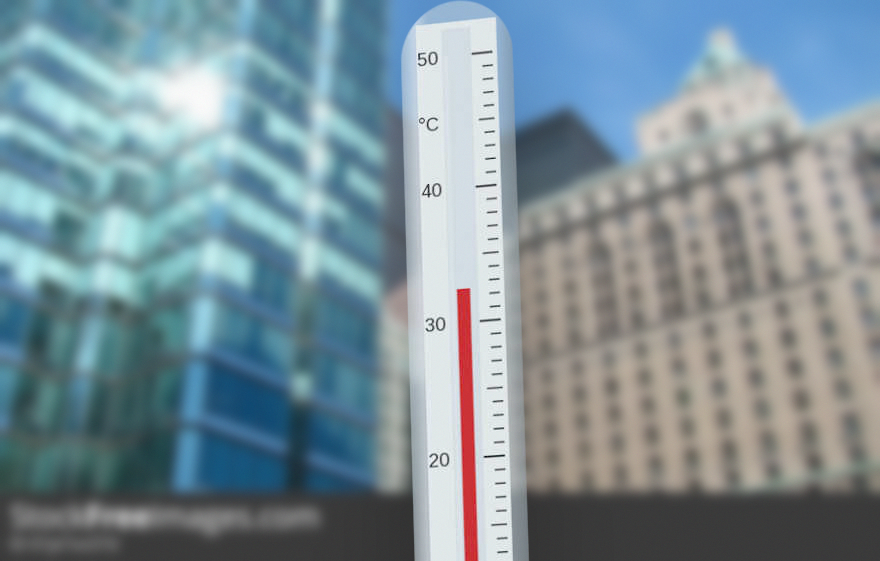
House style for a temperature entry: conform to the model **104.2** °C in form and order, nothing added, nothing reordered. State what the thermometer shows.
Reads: **32.5** °C
